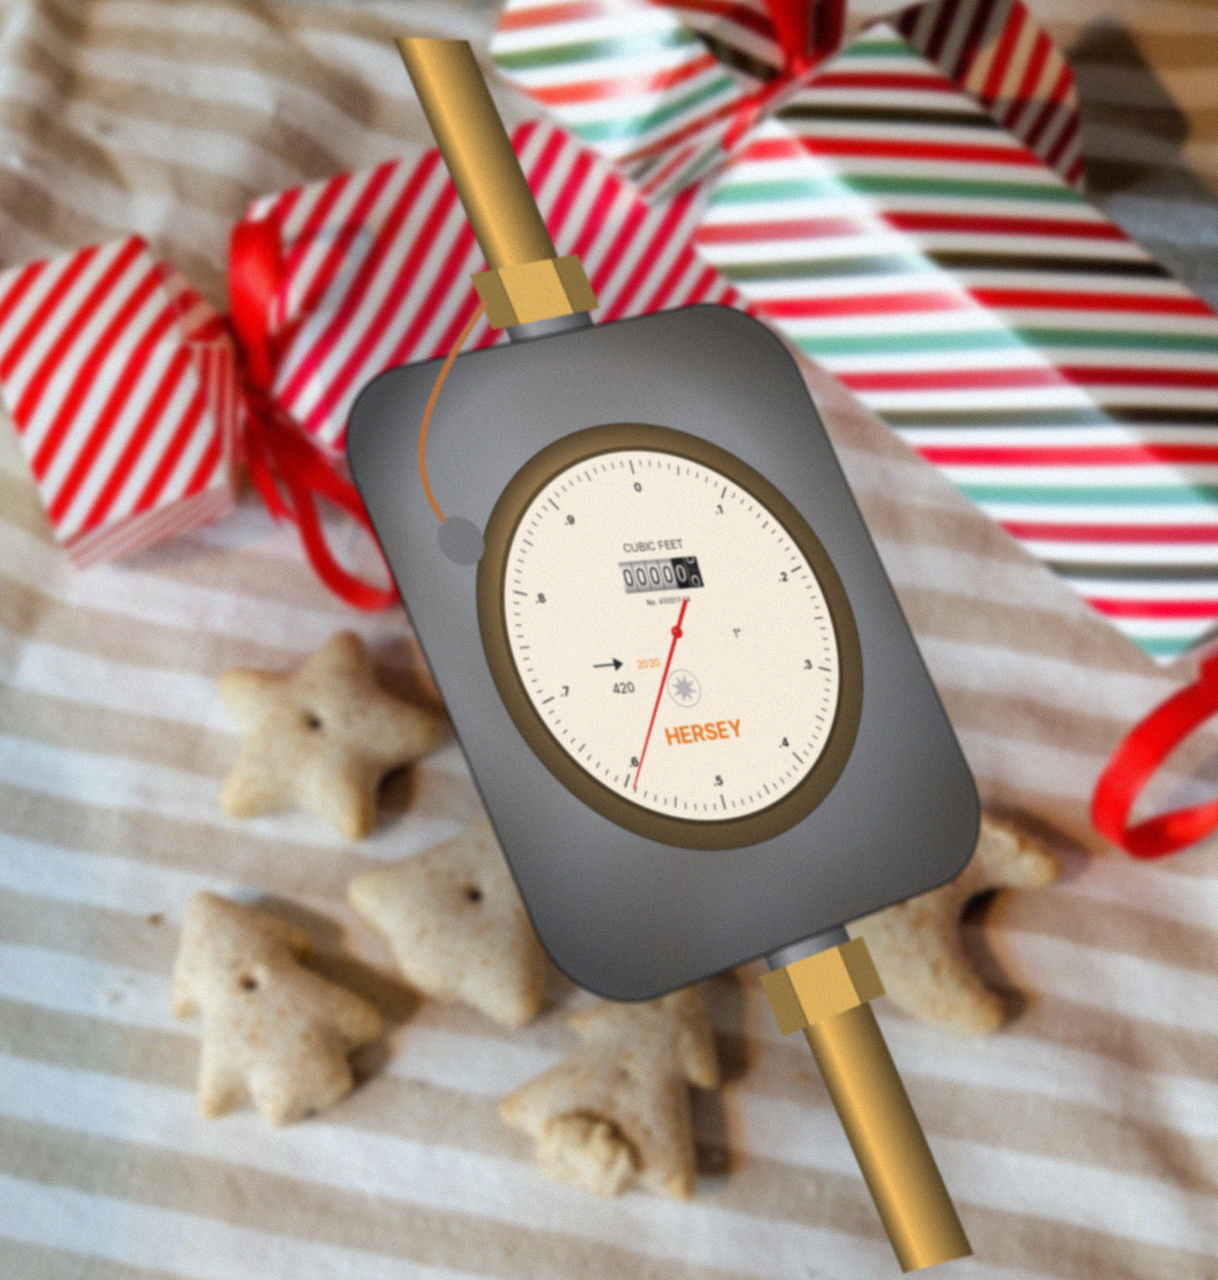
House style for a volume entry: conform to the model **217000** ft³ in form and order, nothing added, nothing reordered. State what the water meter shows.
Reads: **8.59** ft³
